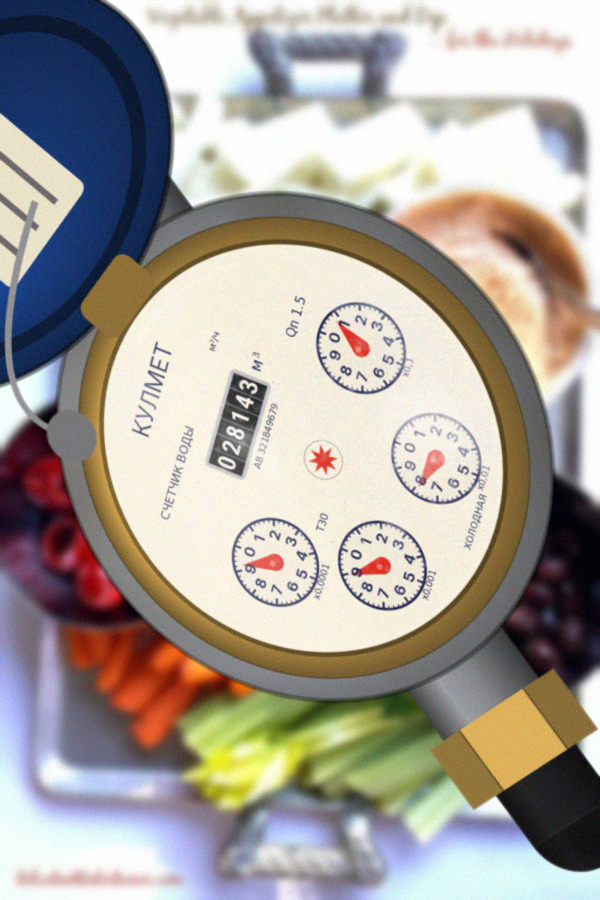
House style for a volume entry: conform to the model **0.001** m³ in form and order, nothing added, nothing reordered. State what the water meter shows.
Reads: **28143.0789** m³
